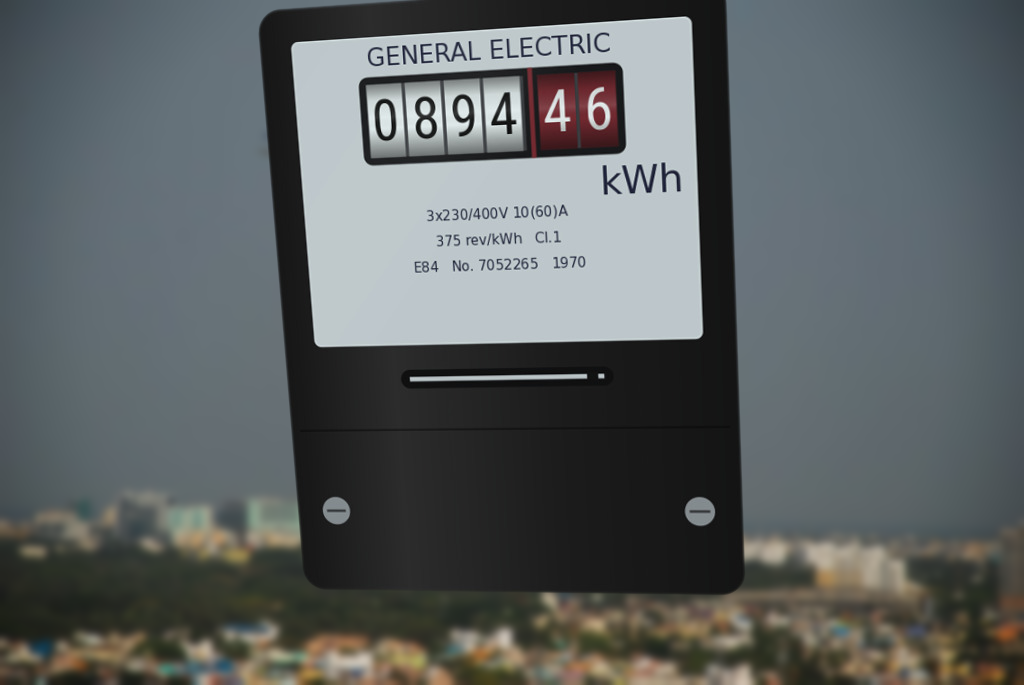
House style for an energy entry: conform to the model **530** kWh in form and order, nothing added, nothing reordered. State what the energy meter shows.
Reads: **894.46** kWh
